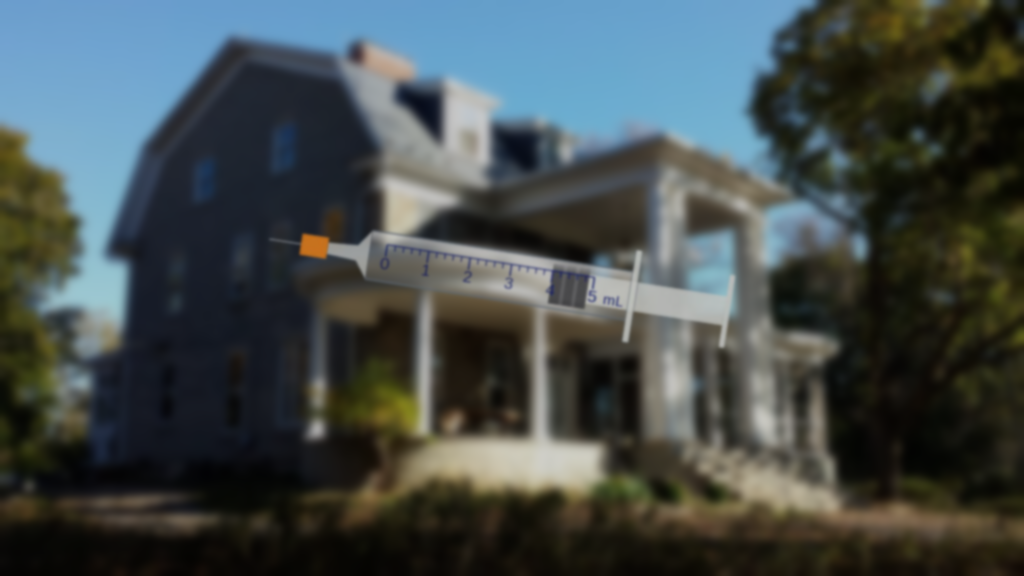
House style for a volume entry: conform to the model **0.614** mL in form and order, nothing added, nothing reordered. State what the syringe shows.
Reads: **4** mL
